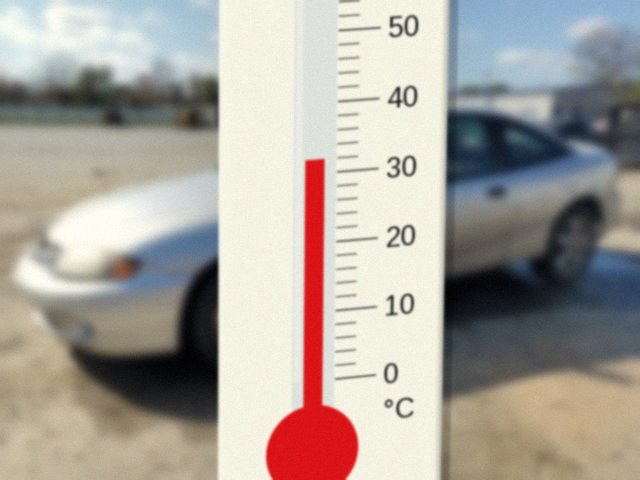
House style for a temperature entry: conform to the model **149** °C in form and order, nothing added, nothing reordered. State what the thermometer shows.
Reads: **32** °C
